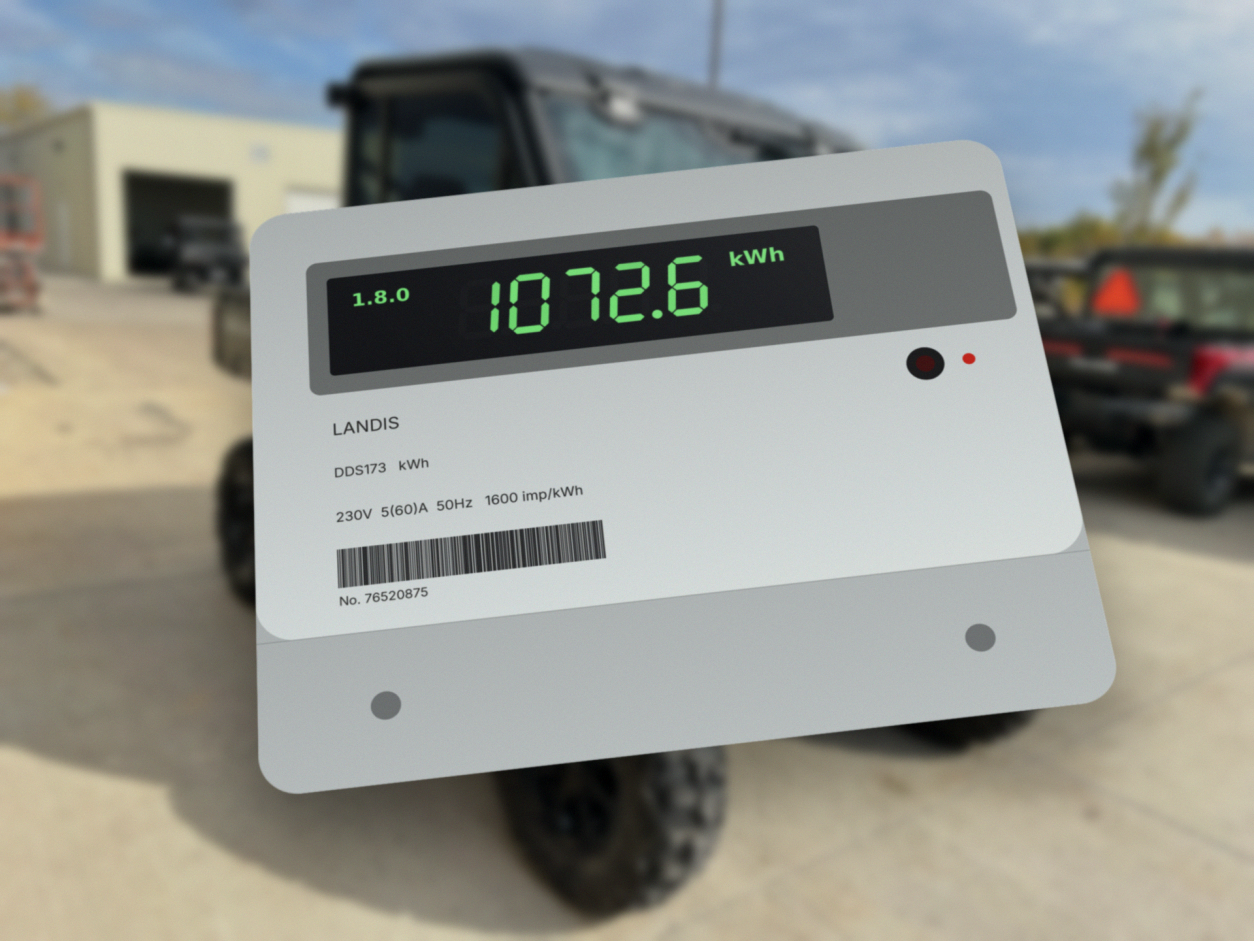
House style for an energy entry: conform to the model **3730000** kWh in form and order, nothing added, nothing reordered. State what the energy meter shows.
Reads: **1072.6** kWh
